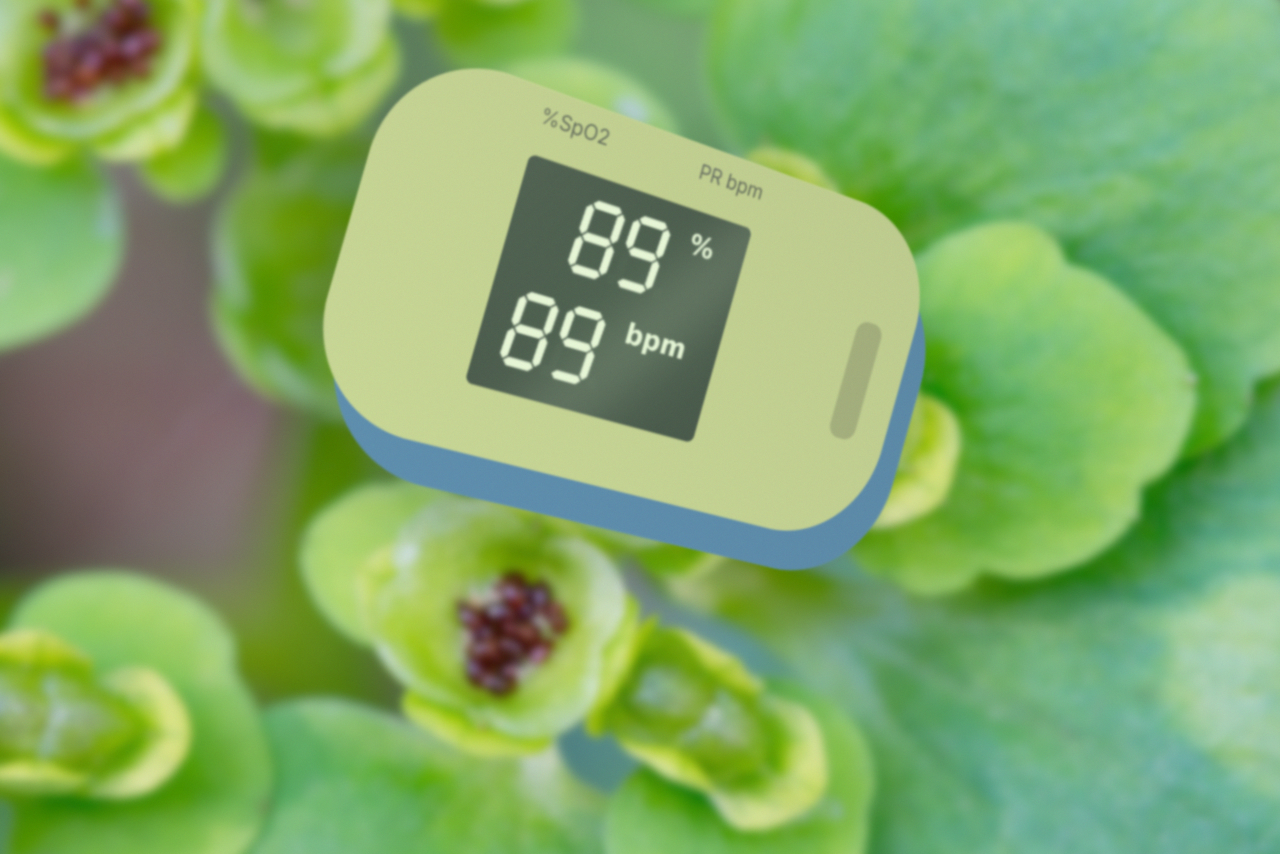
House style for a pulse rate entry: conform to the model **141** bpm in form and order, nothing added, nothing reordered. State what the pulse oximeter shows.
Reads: **89** bpm
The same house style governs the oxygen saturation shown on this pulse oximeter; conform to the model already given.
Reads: **89** %
